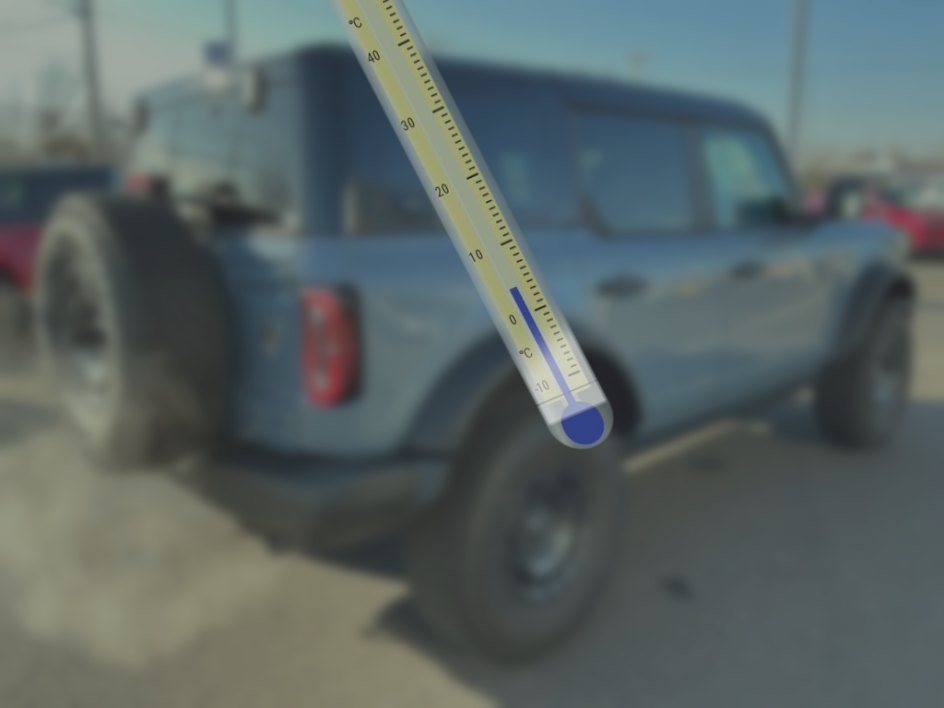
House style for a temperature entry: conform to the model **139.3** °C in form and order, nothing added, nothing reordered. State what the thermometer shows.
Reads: **4** °C
